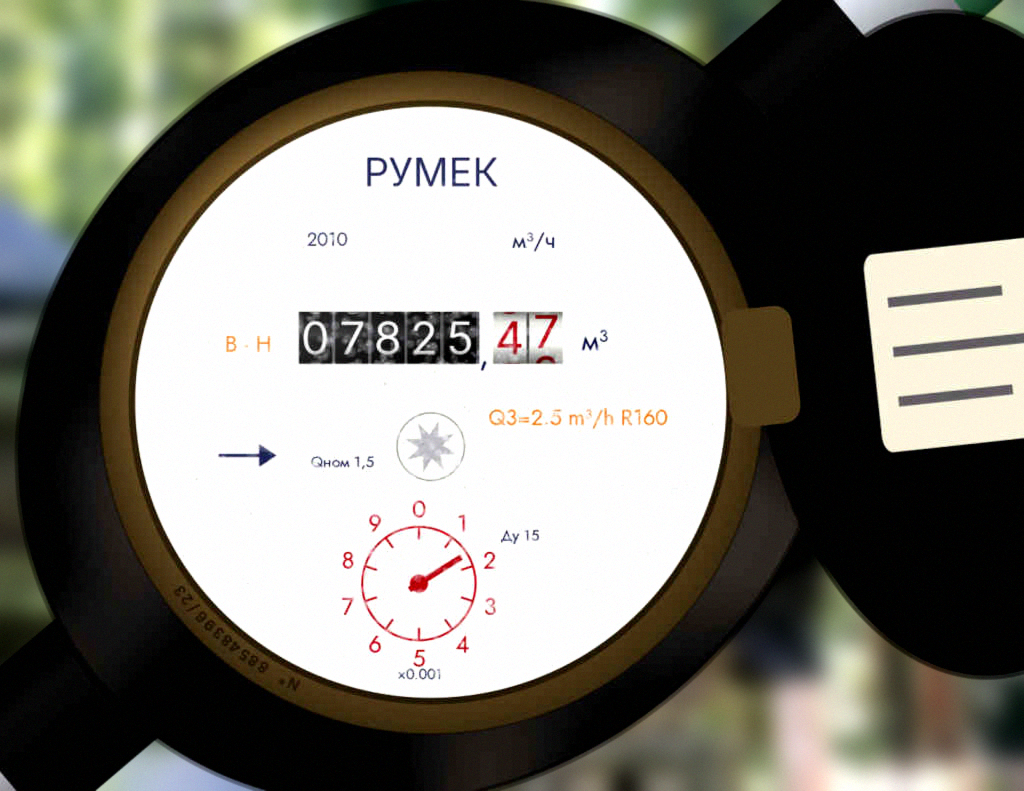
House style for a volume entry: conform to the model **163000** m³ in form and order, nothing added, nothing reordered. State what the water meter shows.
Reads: **7825.471** m³
